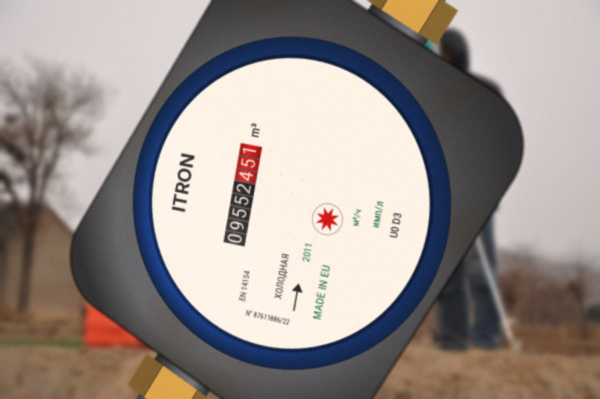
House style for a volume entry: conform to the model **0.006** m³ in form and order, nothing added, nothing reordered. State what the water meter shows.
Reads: **9552.451** m³
